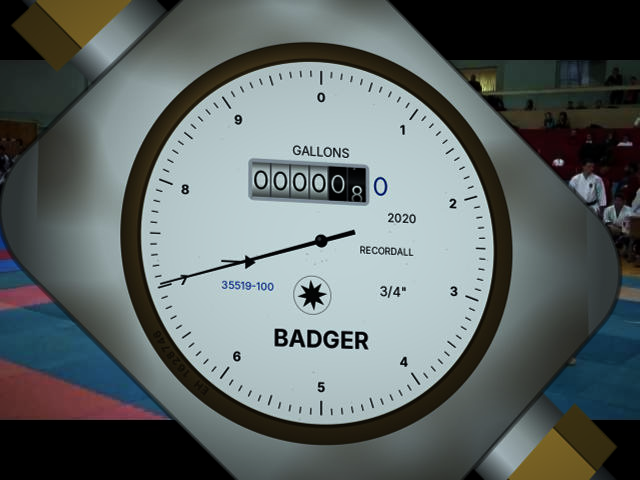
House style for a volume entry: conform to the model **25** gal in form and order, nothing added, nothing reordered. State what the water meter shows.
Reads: **77.0** gal
